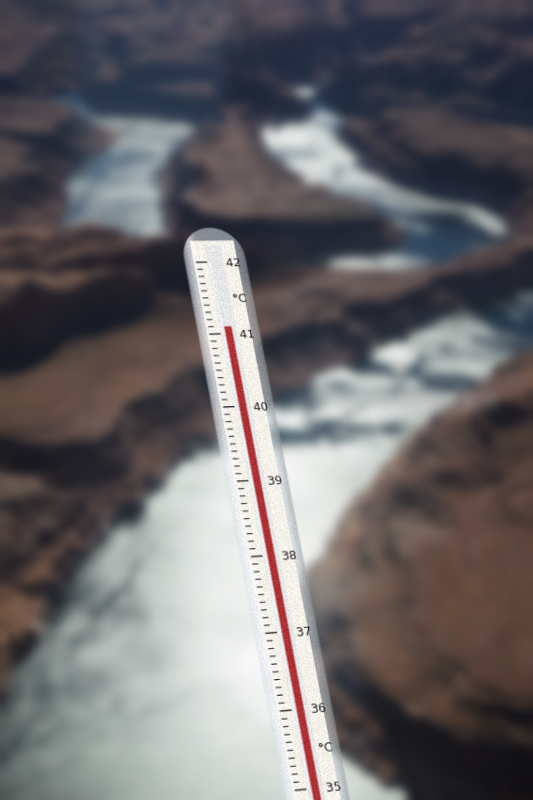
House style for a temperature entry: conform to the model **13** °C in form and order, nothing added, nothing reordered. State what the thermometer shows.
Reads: **41.1** °C
